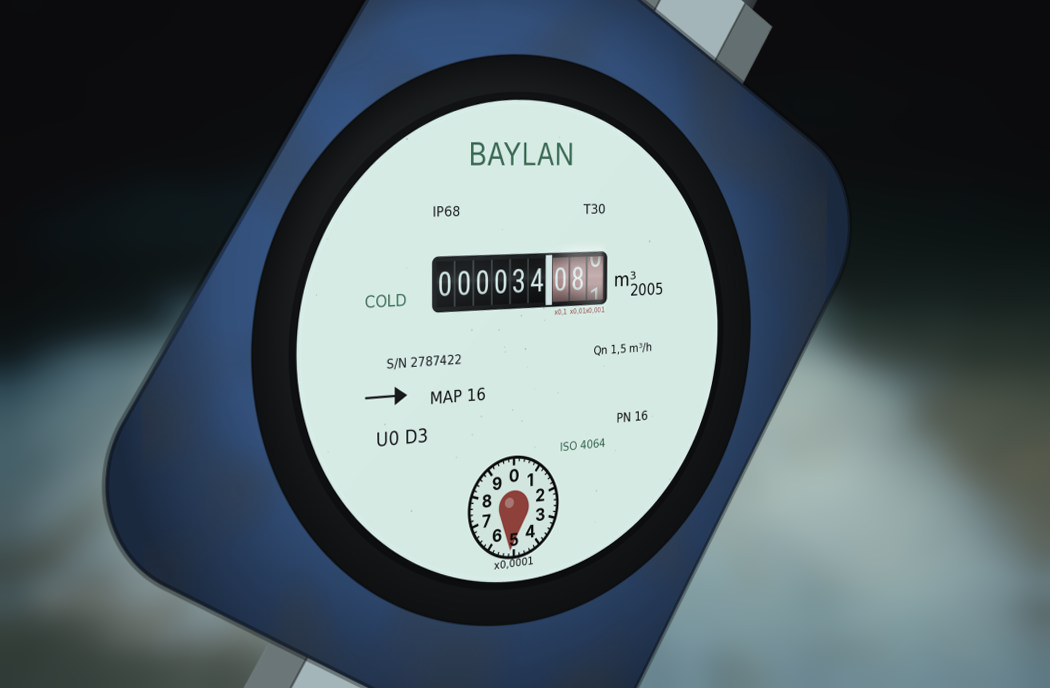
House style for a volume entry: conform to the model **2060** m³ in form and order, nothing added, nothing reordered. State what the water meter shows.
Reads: **34.0805** m³
